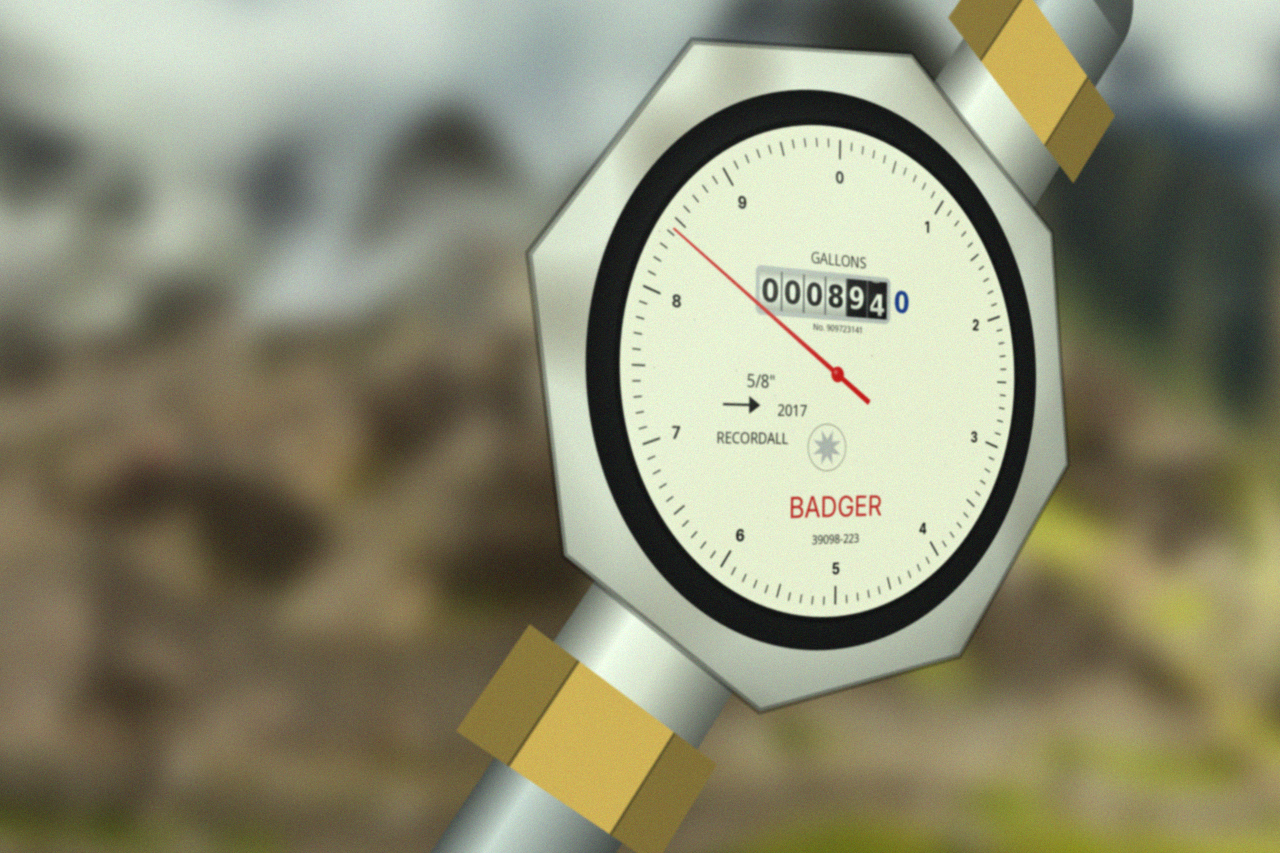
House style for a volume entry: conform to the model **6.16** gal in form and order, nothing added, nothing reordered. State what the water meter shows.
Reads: **8938.4** gal
